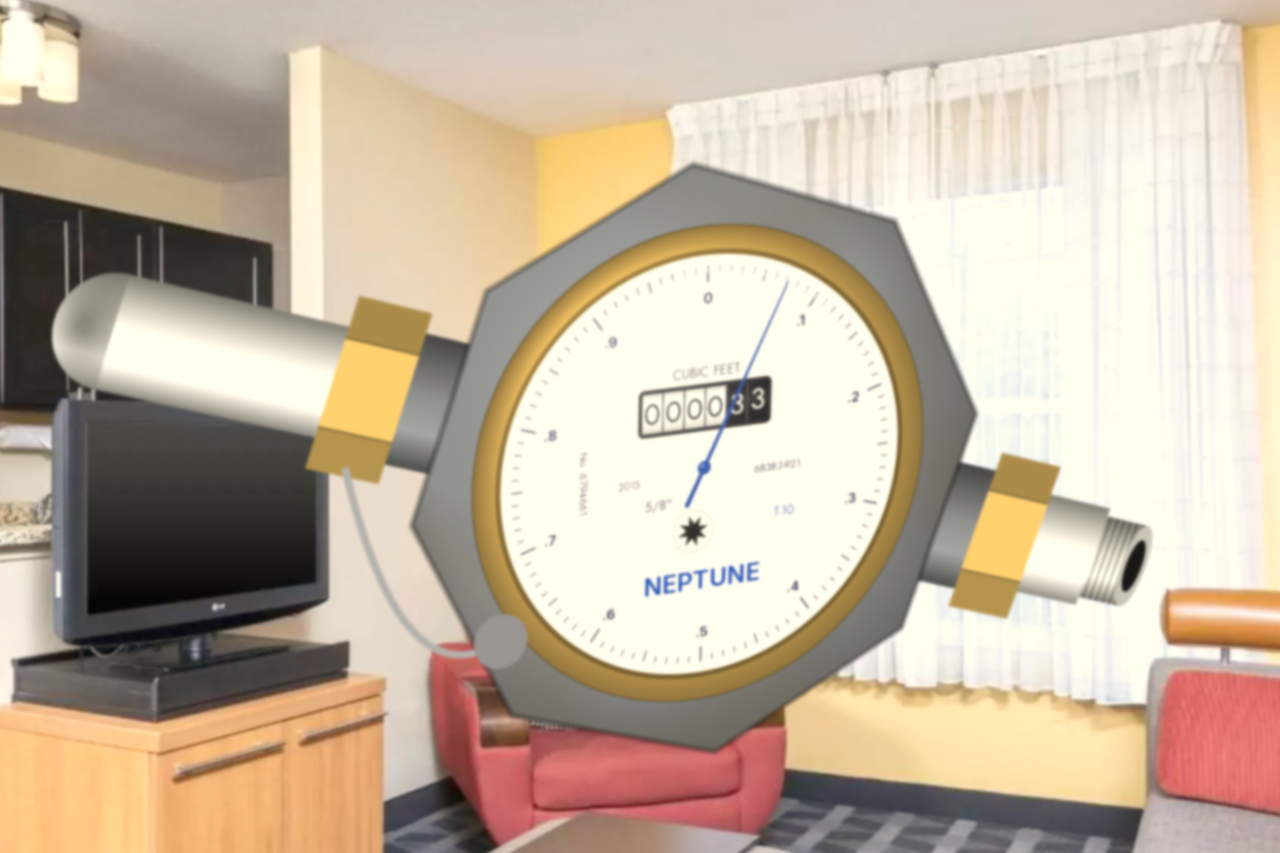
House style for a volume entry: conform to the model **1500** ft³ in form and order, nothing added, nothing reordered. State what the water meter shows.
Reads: **33.07** ft³
